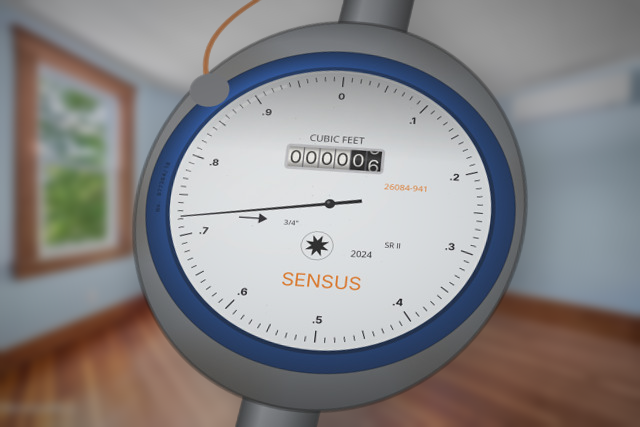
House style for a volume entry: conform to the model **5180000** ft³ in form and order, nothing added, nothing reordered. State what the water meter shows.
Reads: **5.72** ft³
